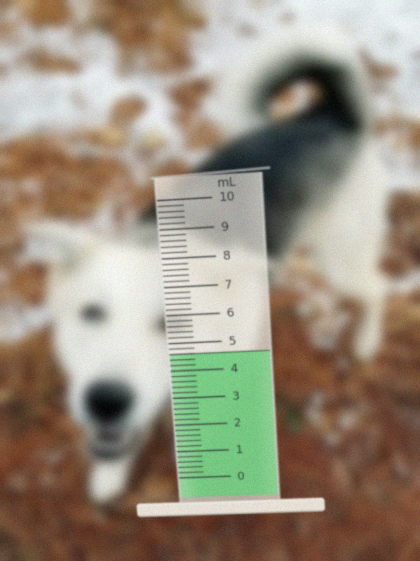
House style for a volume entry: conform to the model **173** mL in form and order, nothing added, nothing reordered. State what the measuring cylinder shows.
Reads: **4.6** mL
